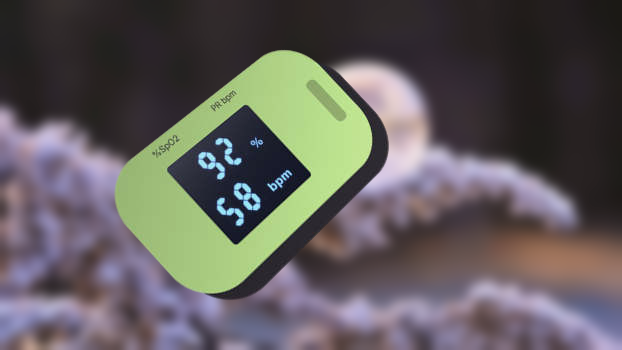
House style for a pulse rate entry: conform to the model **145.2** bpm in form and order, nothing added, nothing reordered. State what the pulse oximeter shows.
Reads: **58** bpm
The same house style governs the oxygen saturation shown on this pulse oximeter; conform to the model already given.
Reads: **92** %
